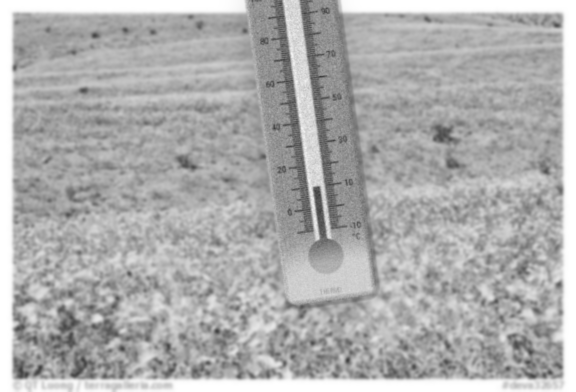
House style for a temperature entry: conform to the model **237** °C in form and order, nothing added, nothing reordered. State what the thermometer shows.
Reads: **10** °C
